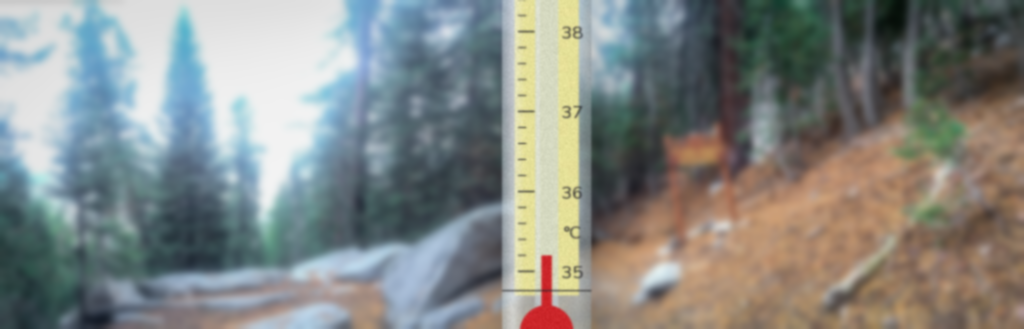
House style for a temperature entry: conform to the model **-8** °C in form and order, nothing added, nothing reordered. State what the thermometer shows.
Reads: **35.2** °C
